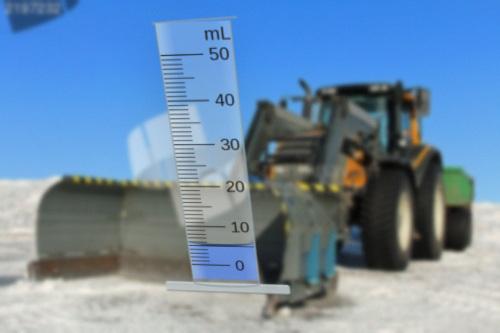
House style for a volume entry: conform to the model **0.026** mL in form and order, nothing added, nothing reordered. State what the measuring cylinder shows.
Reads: **5** mL
